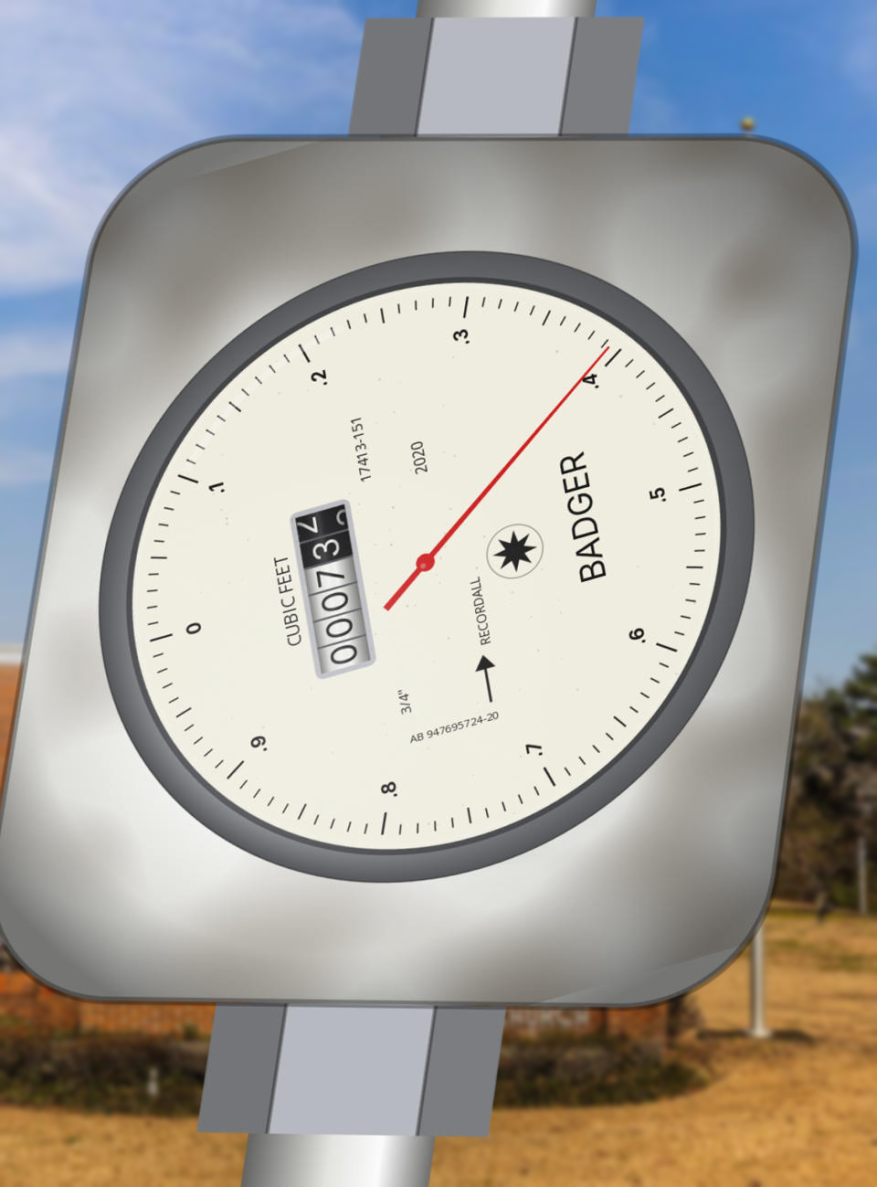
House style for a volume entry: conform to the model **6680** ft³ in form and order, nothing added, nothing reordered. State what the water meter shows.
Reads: **732.39** ft³
